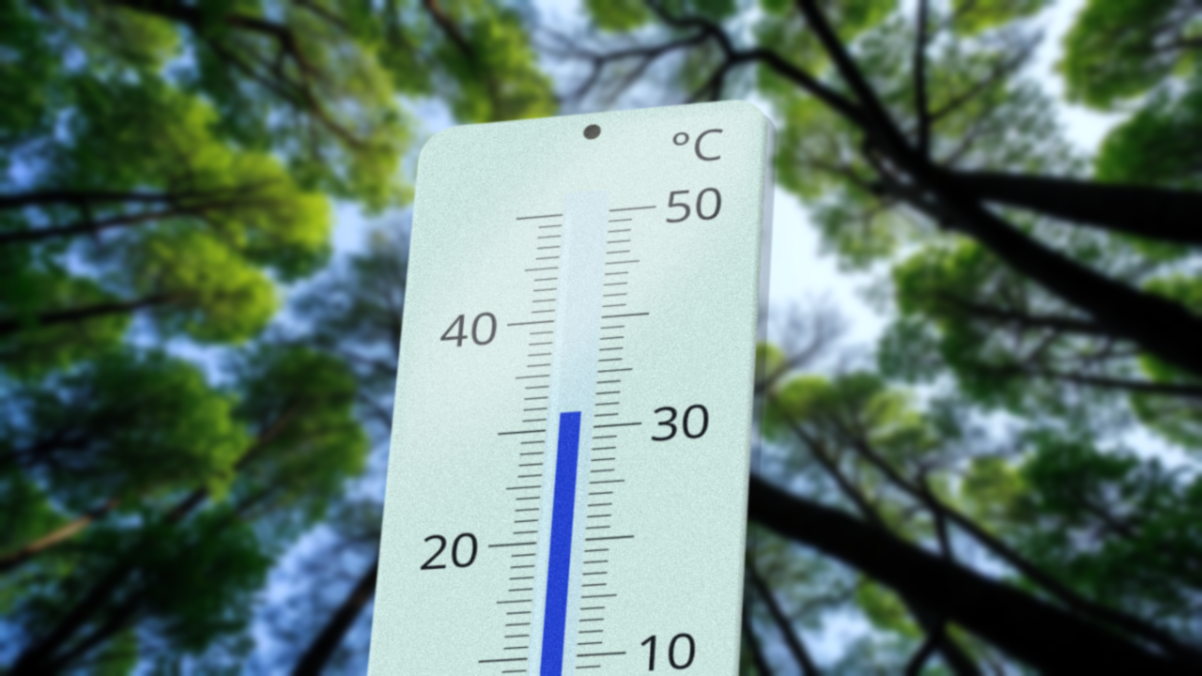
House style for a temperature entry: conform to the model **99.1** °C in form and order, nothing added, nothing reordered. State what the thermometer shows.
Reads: **31.5** °C
